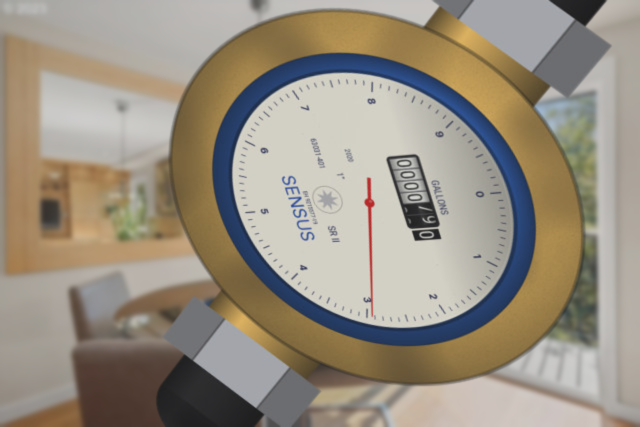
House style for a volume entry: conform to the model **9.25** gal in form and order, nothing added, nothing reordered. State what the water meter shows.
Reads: **792.9** gal
